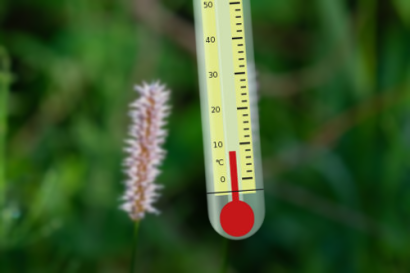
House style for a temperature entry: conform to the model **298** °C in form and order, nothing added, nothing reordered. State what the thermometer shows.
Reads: **8** °C
